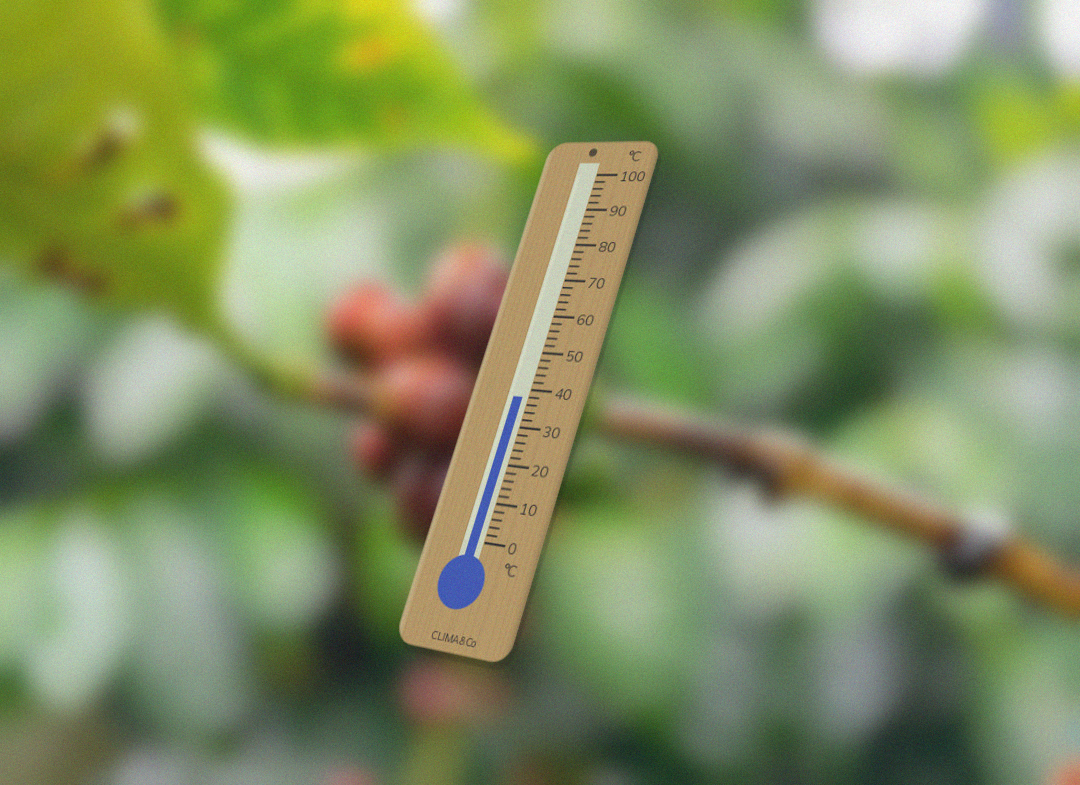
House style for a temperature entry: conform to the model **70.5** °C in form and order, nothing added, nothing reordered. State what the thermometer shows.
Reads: **38** °C
